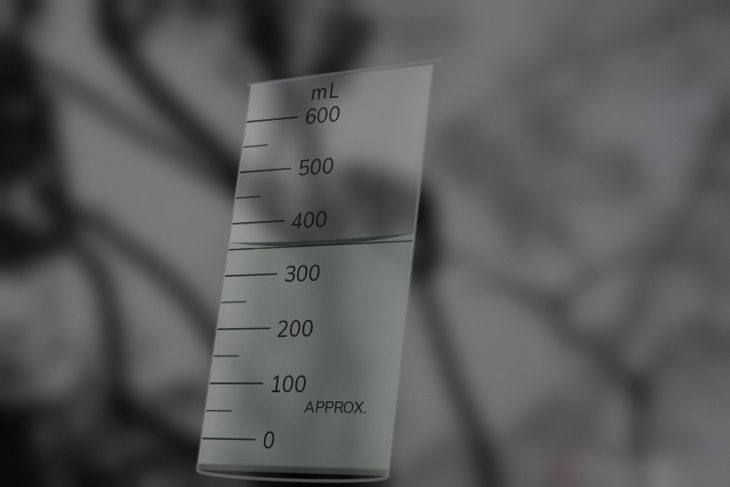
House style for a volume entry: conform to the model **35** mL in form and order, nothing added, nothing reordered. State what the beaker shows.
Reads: **350** mL
